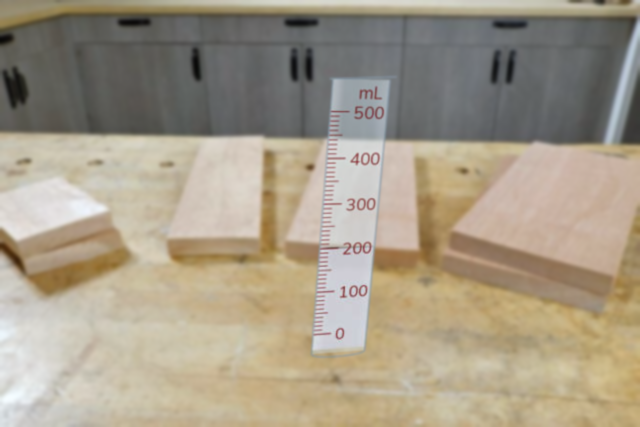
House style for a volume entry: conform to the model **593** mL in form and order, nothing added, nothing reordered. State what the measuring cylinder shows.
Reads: **200** mL
